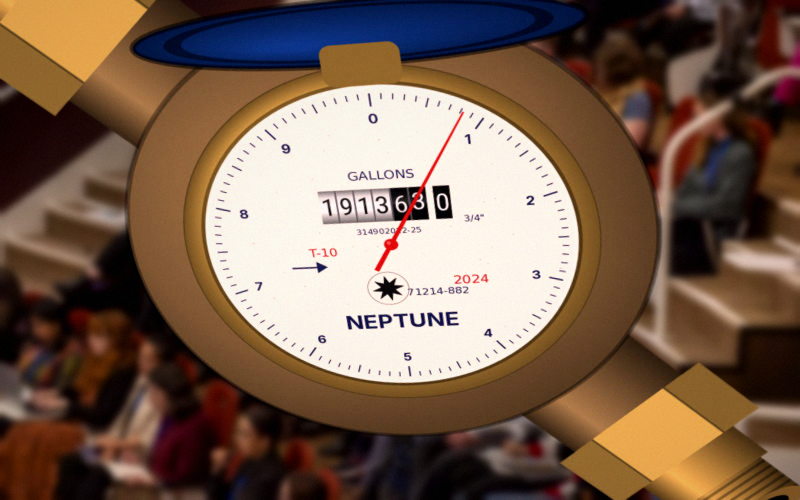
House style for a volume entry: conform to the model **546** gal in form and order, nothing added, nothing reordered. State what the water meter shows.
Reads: **1913630.8** gal
